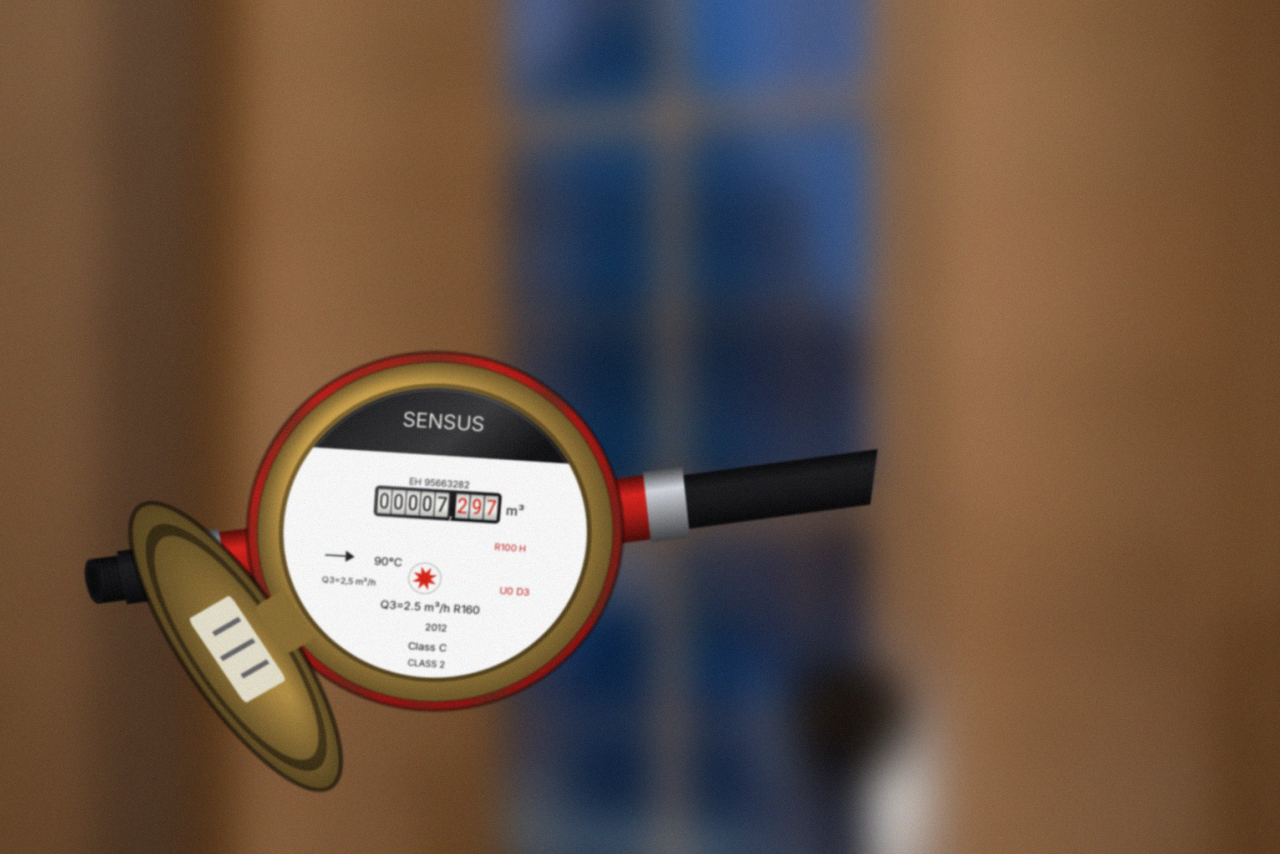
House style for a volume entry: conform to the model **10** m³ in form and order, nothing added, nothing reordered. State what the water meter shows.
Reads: **7.297** m³
